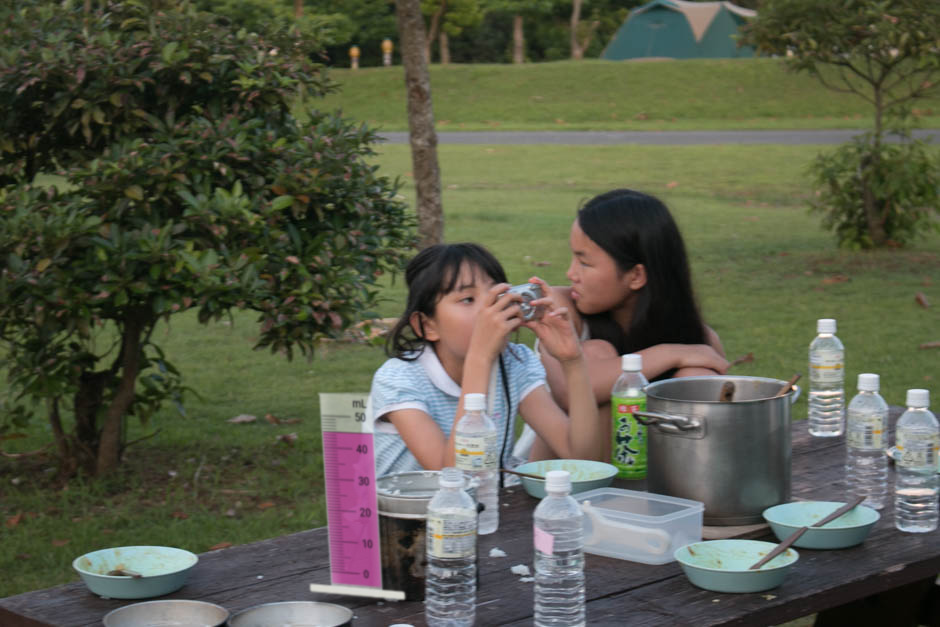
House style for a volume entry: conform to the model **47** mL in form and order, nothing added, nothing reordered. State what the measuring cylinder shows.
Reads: **45** mL
